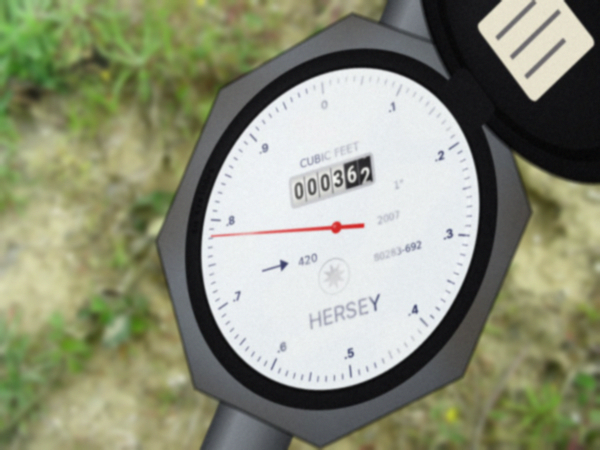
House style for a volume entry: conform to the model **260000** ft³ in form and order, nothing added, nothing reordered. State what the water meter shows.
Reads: **361.78** ft³
